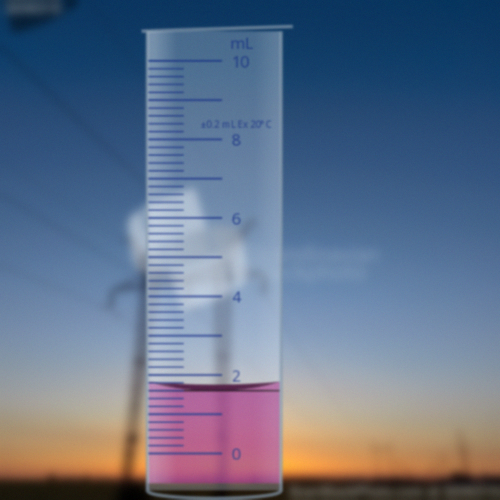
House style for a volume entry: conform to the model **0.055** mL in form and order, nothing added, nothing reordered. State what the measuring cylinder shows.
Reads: **1.6** mL
